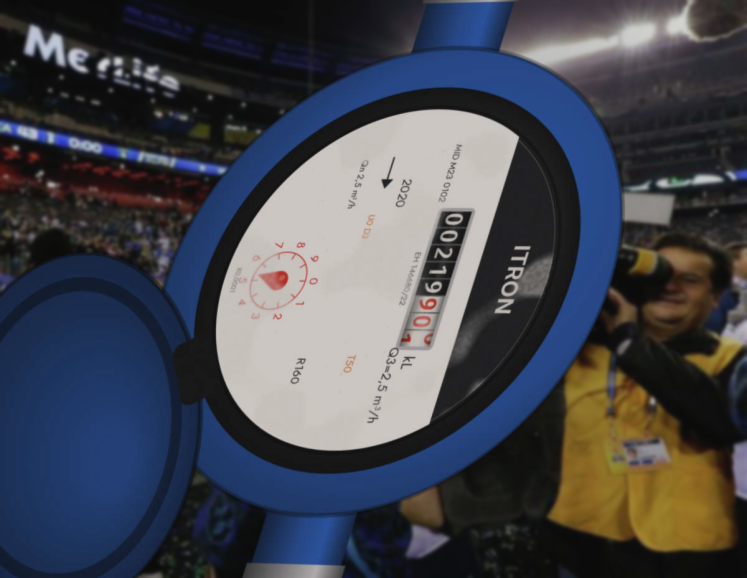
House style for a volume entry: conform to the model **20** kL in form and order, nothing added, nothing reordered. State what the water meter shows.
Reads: **219.9005** kL
